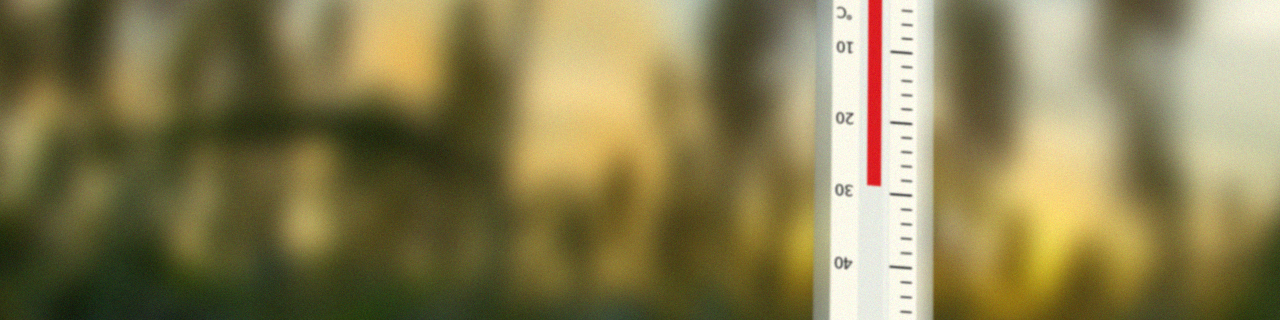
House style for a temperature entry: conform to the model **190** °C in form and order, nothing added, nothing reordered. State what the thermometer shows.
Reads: **29** °C
